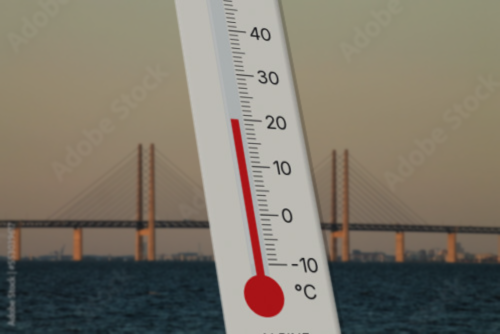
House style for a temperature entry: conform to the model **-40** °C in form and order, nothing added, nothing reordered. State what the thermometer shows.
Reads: **20** °C
